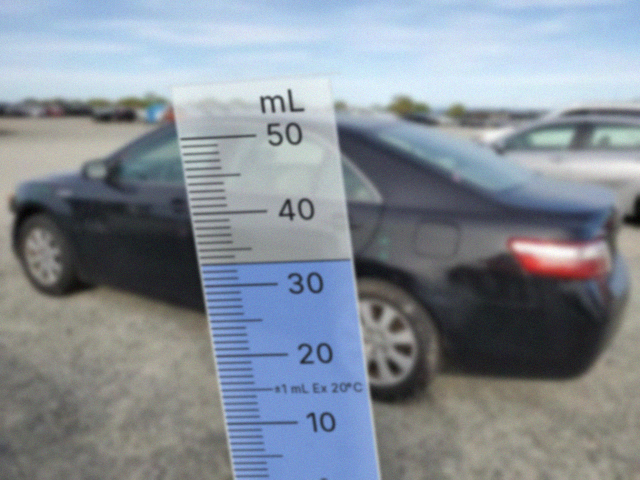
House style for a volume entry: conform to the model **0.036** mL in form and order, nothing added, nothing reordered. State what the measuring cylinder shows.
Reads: **33** mL
